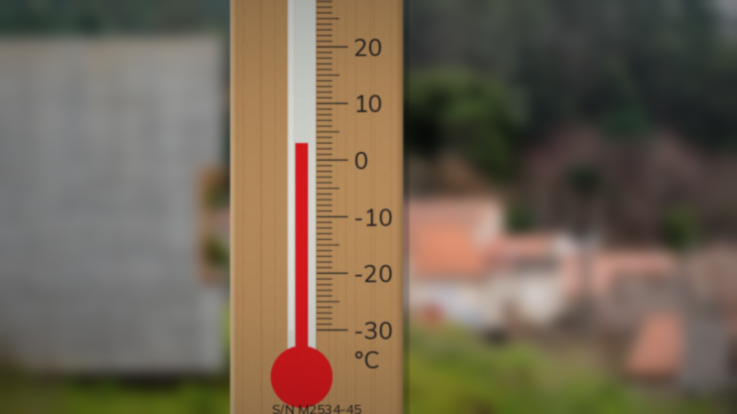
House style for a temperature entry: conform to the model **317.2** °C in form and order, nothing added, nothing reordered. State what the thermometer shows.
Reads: **3** °C
